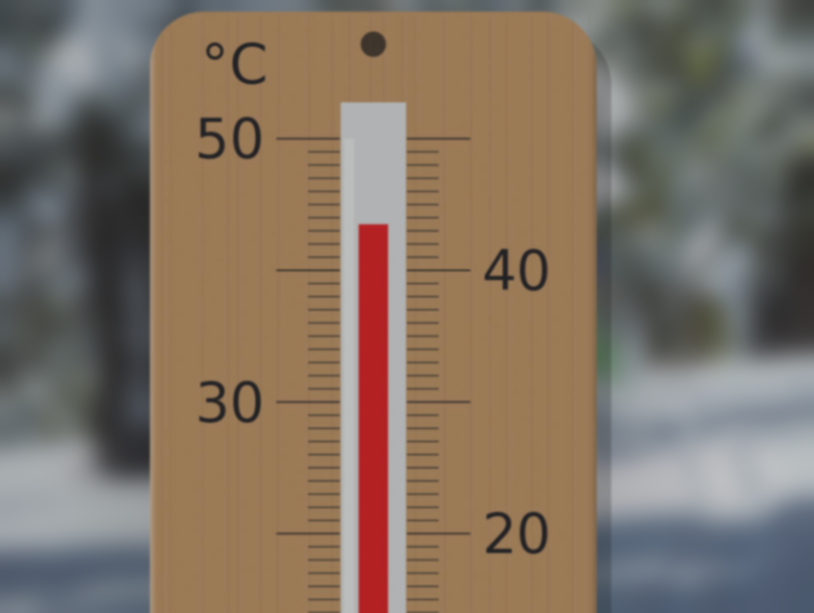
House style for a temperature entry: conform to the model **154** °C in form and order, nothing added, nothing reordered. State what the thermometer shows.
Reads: **43.5** °C
